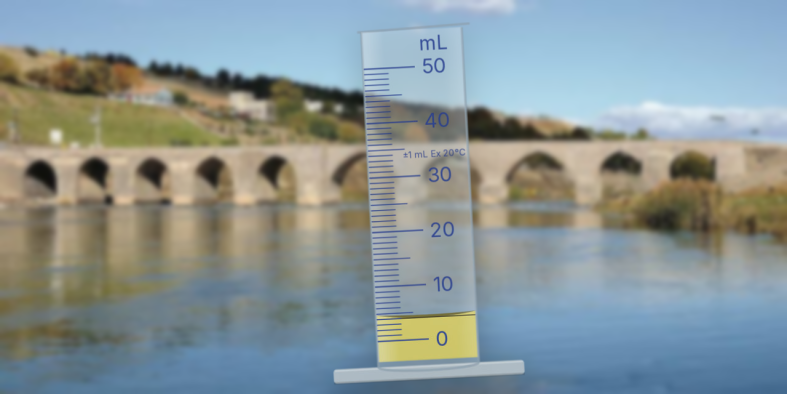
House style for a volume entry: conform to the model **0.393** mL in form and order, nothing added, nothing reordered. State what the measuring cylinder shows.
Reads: **4** mL
